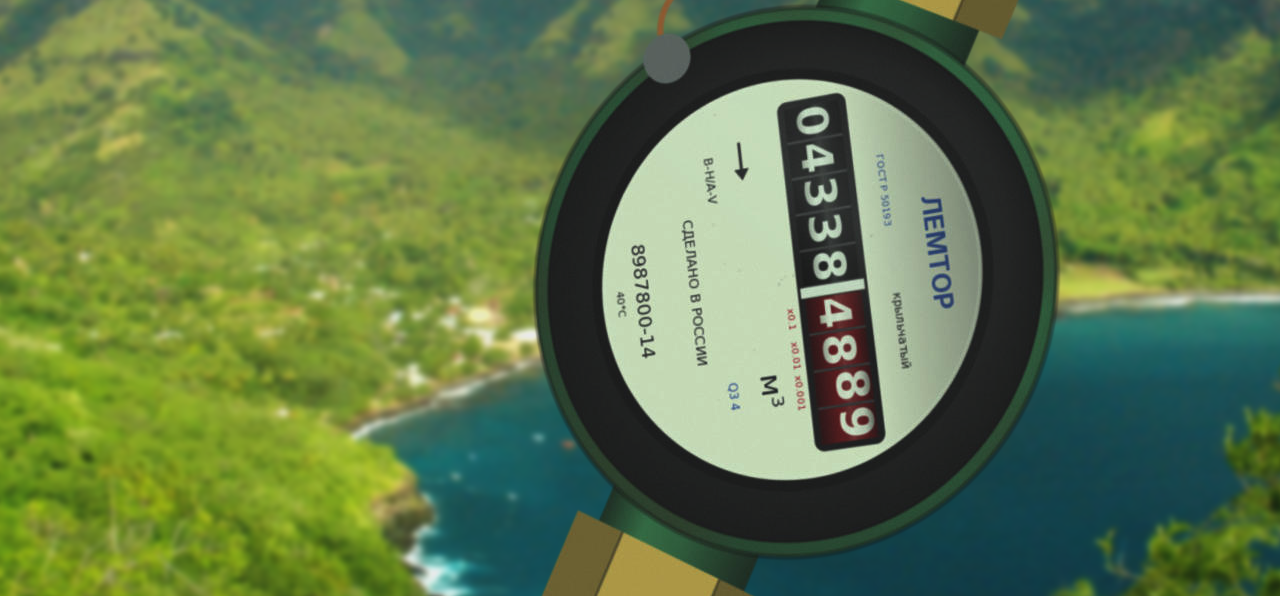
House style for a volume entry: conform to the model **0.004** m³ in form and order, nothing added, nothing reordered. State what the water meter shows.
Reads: **4338.4889** m³
